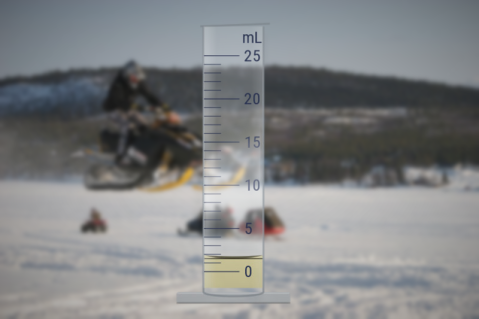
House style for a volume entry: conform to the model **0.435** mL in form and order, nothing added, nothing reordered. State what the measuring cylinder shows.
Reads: **1.5** mL
